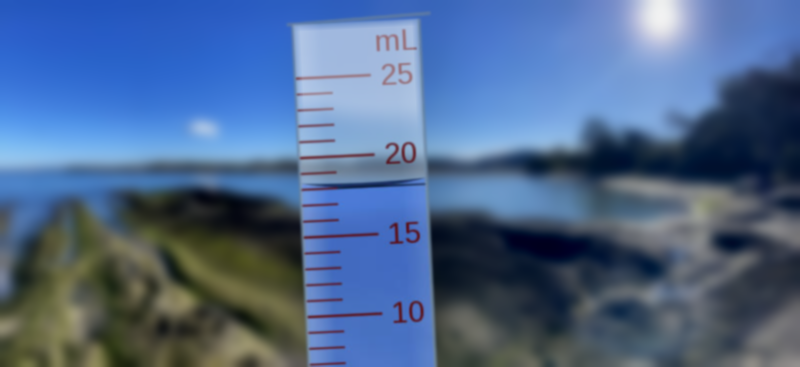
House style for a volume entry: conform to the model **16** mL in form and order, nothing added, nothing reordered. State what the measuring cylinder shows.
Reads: **18** mL
